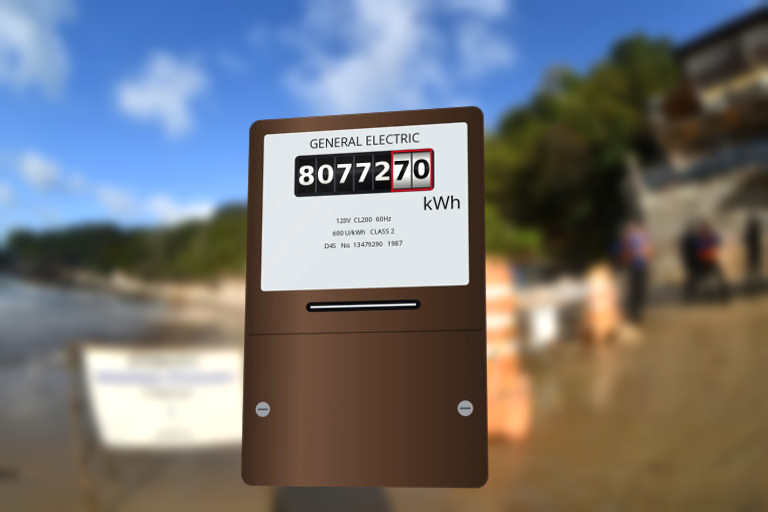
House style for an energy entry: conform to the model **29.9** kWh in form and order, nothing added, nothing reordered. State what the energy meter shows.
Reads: **80772.70** kWh
